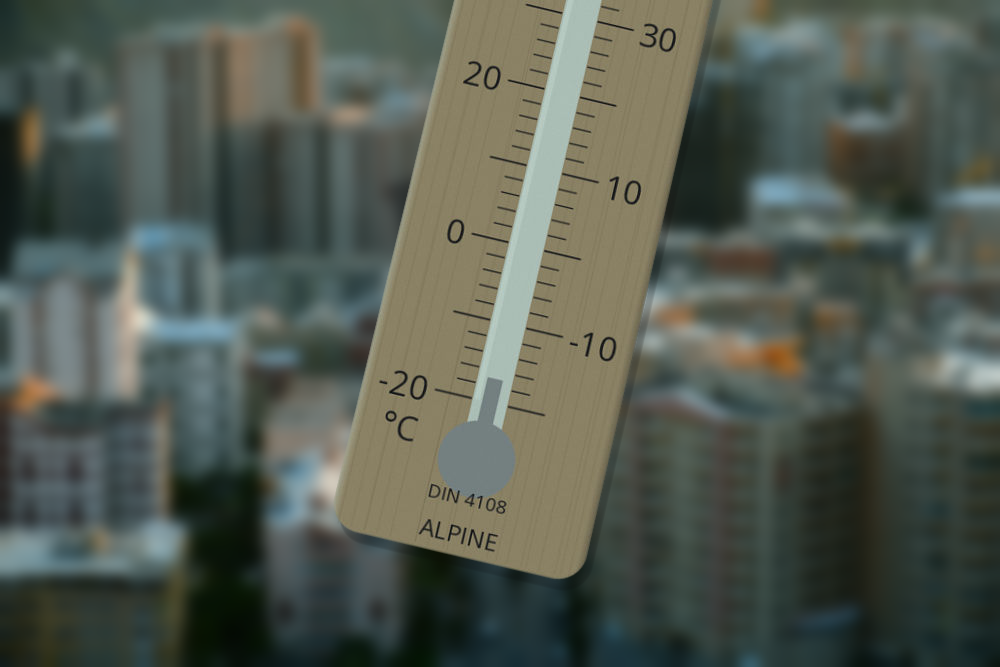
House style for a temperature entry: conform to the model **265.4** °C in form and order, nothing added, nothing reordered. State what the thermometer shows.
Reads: **-17** °C
